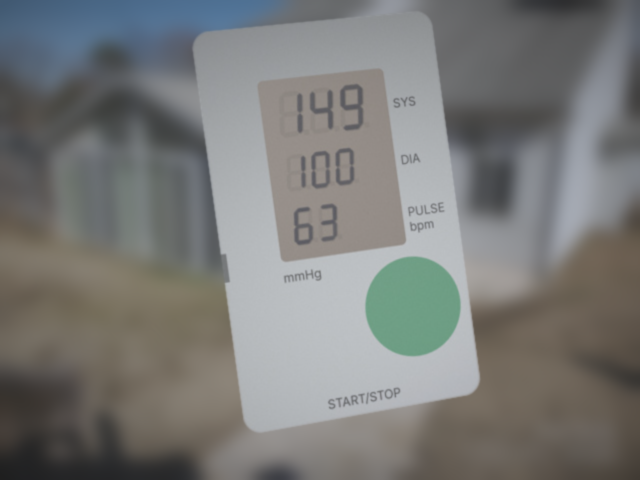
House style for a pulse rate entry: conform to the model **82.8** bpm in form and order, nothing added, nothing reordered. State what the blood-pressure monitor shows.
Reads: **63** bpm
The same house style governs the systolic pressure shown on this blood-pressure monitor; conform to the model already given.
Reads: **149** mmHg
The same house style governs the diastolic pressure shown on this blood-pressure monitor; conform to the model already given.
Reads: **100** mmHg
